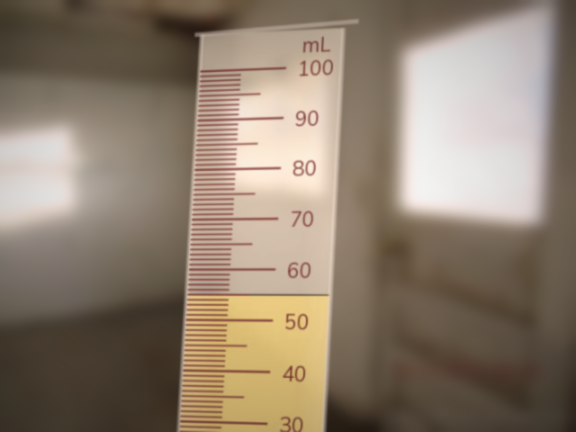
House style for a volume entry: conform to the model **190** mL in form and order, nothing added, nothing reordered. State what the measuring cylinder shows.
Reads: **55** mL
